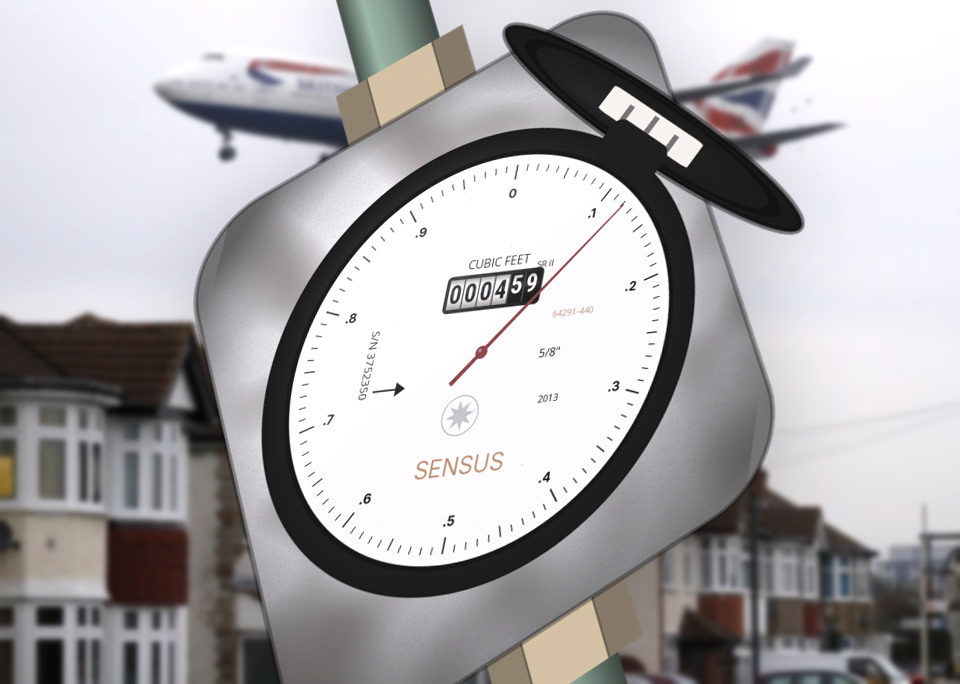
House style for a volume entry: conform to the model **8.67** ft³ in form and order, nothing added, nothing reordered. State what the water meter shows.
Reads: **459.12** ft³
